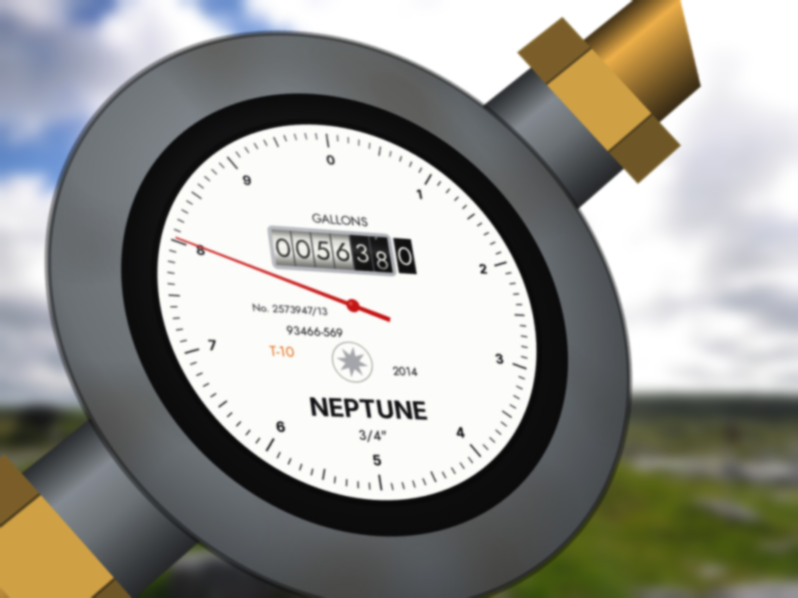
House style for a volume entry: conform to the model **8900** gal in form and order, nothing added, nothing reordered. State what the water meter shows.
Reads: **56378.0** gal
